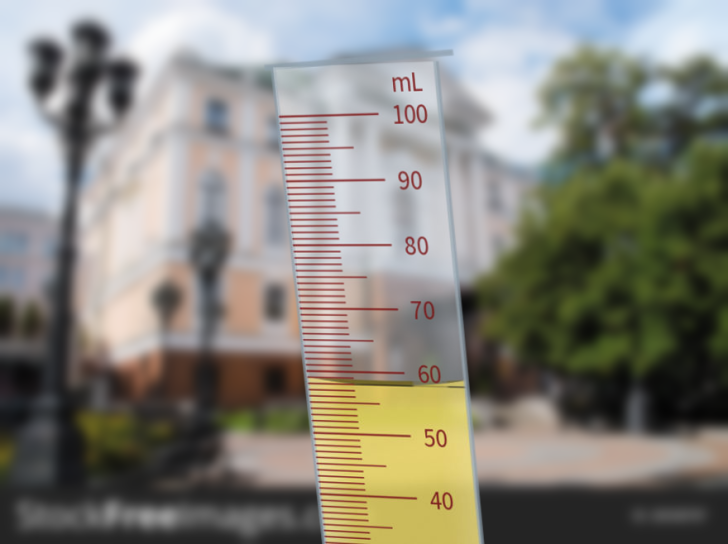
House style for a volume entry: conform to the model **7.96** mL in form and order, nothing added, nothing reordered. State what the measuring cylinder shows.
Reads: **58** mL
